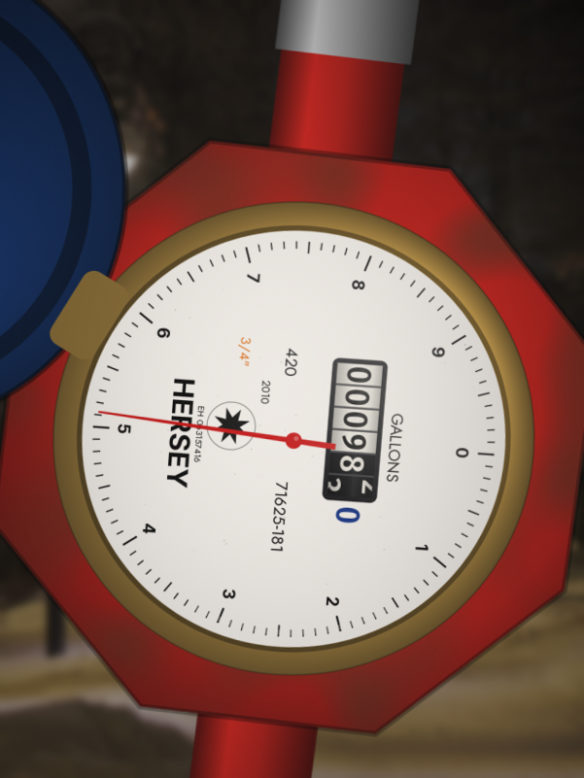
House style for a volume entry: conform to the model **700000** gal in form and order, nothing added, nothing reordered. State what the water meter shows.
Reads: **9825.1** gal
